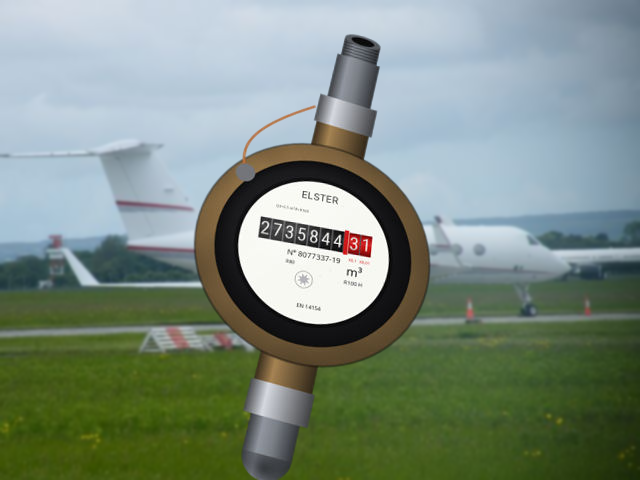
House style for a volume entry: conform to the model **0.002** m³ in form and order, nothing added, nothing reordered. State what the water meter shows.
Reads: **2735844.31** m³
